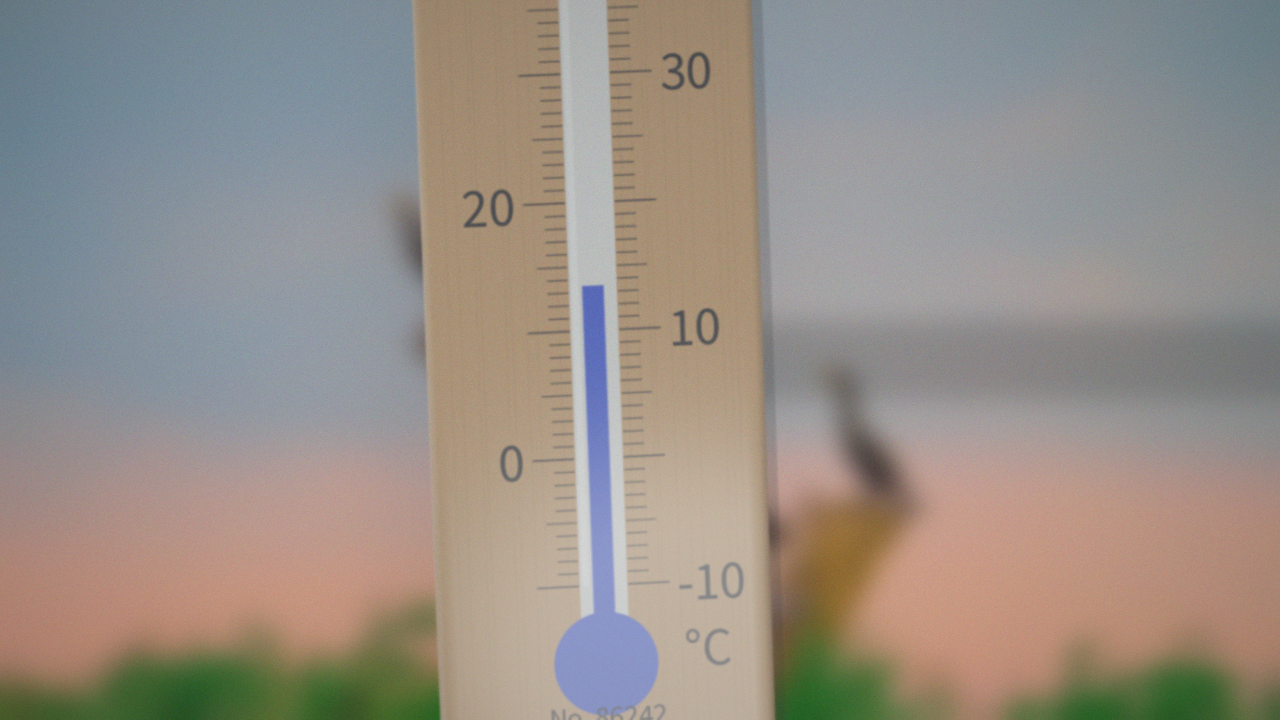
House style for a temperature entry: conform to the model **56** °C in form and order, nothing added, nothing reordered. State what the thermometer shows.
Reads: **13.5** °C
